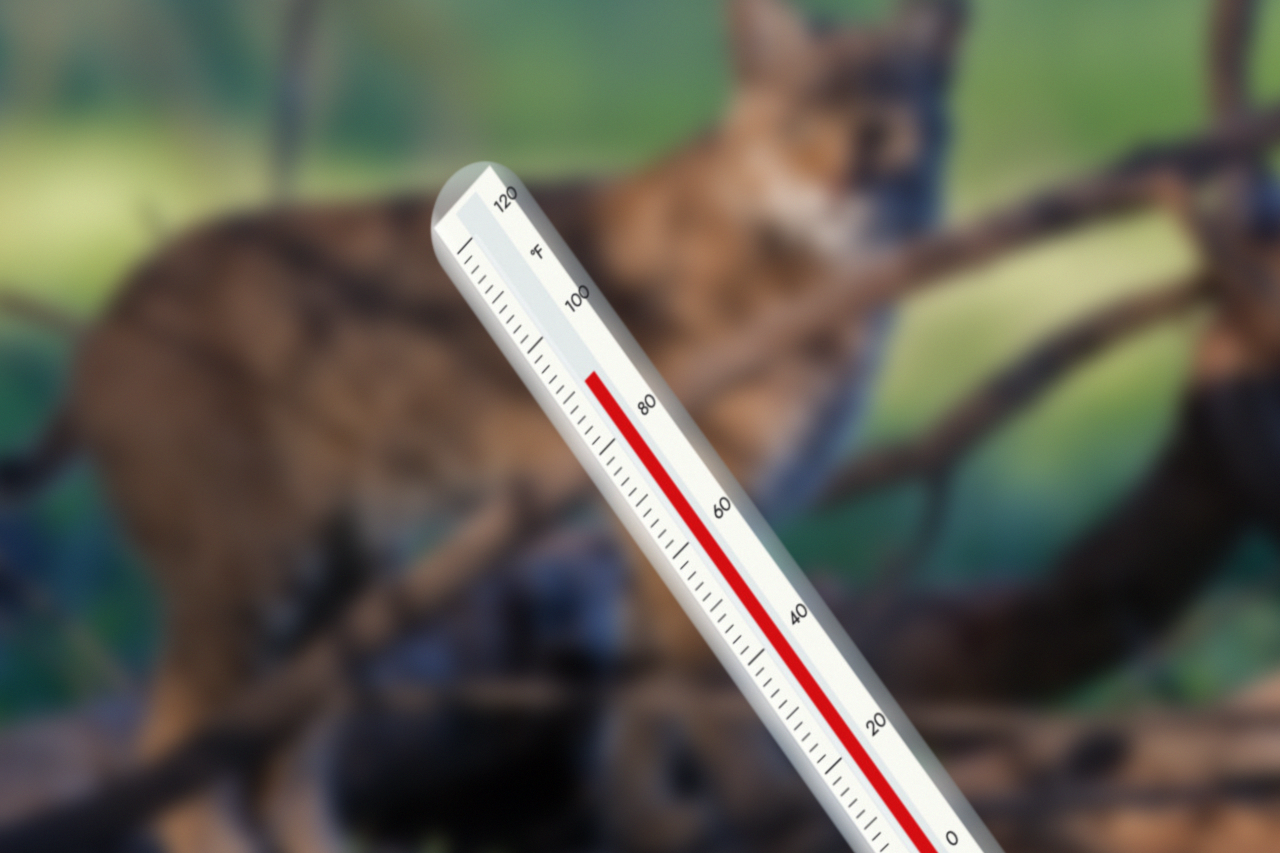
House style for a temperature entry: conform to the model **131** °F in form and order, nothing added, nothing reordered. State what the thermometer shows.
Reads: **90** °F
